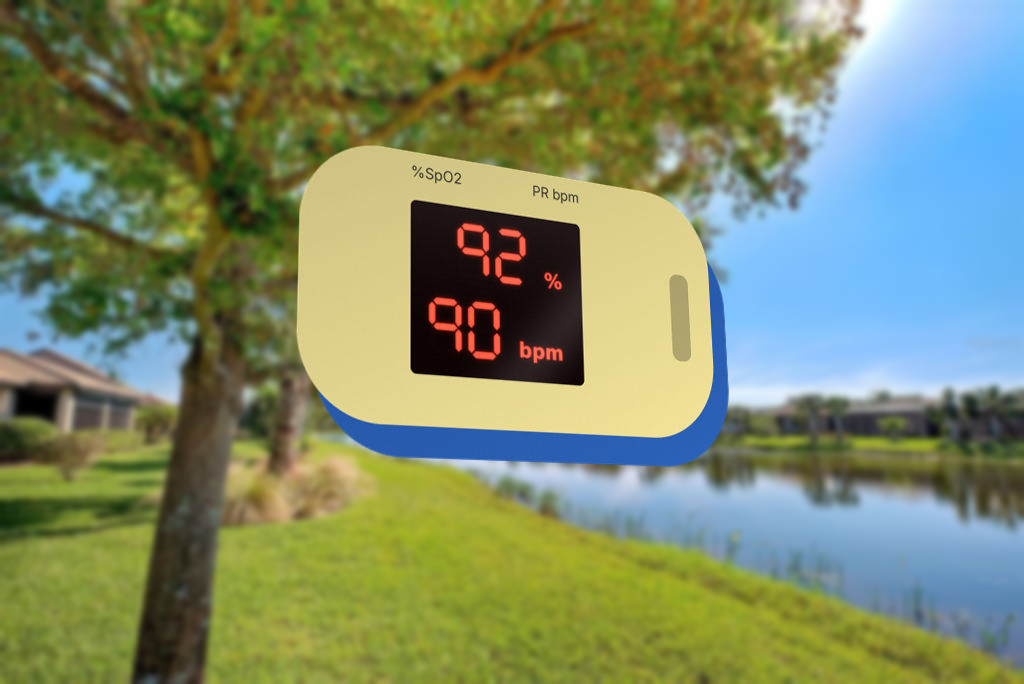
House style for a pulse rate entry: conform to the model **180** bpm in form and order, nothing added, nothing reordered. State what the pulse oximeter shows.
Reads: **90** bpm
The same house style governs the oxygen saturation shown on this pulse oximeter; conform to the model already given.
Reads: **92** %
